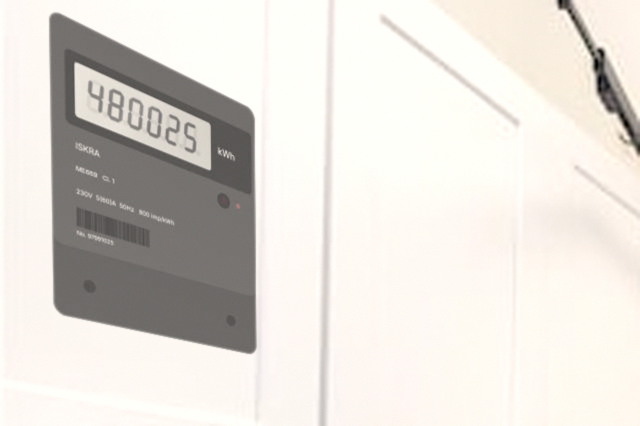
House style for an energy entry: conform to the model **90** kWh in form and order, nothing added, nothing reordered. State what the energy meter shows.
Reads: **480025** kWh
